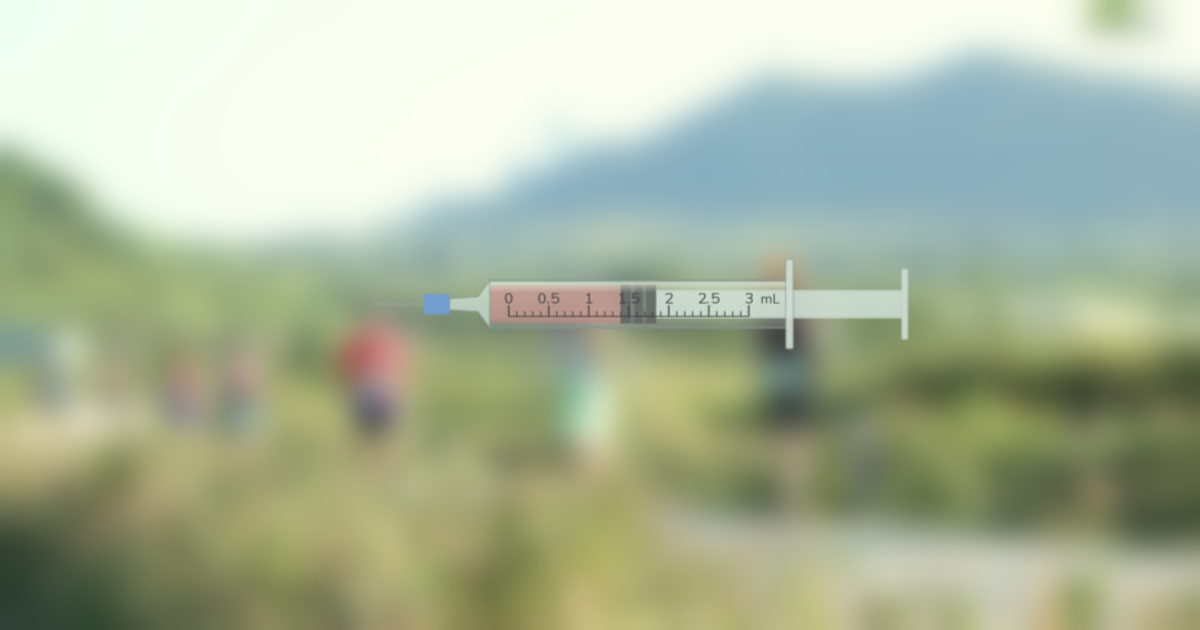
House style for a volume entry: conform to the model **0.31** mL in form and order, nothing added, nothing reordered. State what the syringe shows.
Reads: **1.4** mL
